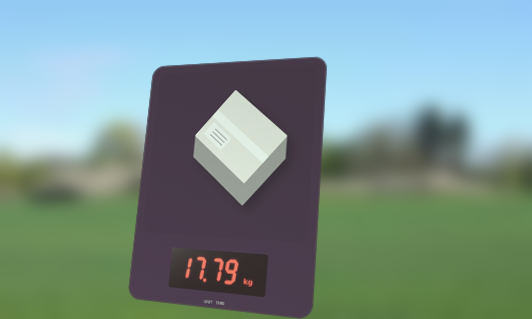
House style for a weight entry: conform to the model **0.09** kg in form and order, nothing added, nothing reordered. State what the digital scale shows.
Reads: **17.79** kg
